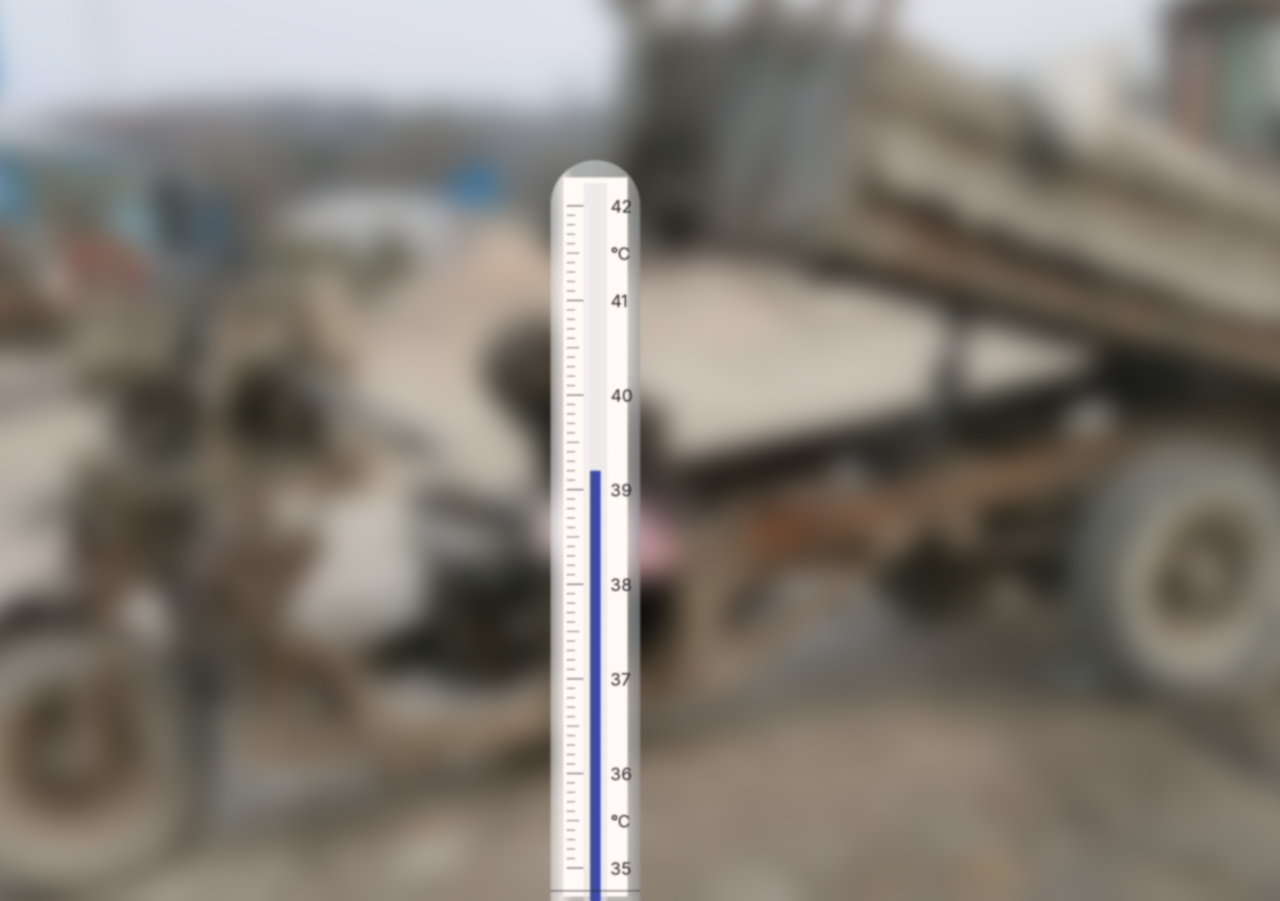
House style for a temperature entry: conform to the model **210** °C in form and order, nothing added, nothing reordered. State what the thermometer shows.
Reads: **39.2** °C
